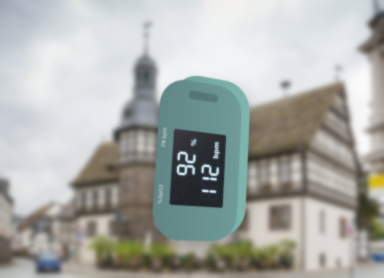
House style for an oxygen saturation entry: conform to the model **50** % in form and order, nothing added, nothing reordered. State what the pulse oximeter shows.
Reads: **92** %
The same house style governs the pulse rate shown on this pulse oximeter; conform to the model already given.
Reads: **112** bpm
